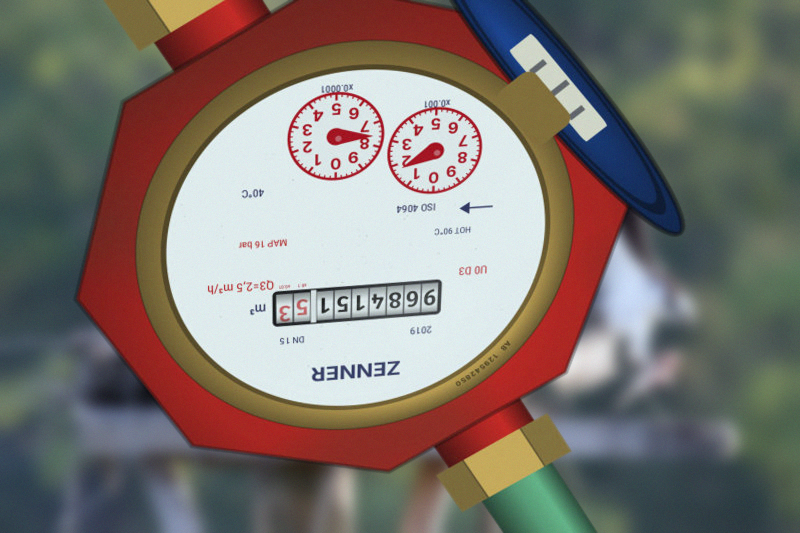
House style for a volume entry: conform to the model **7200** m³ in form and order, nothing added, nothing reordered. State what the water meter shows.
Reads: **9684151.5317** m³
